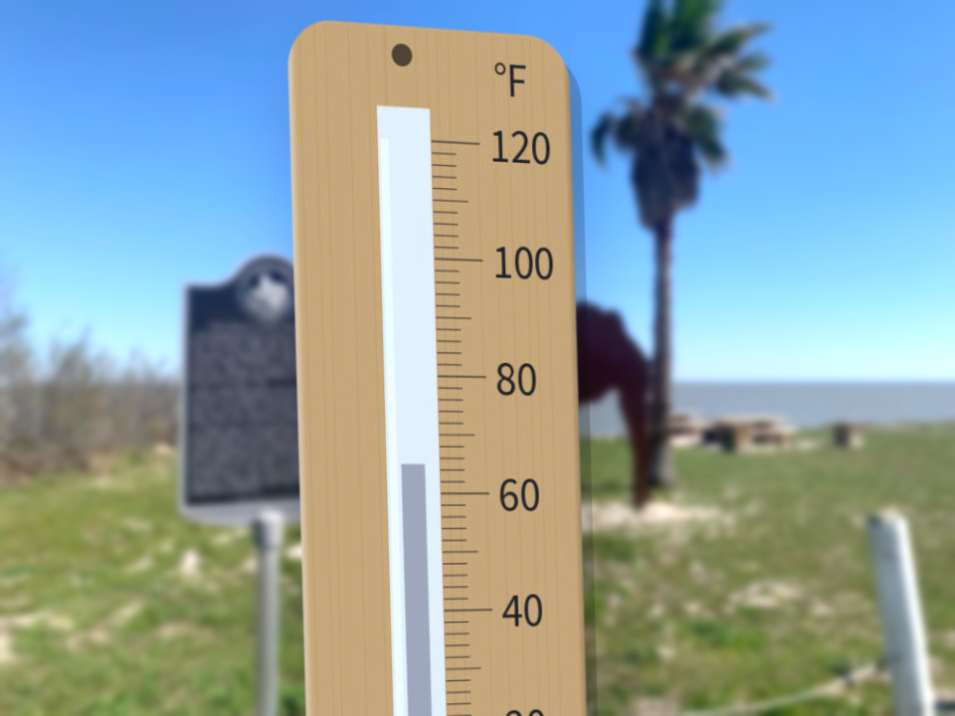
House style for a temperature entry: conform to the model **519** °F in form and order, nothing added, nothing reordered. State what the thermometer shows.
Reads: **65** °F
